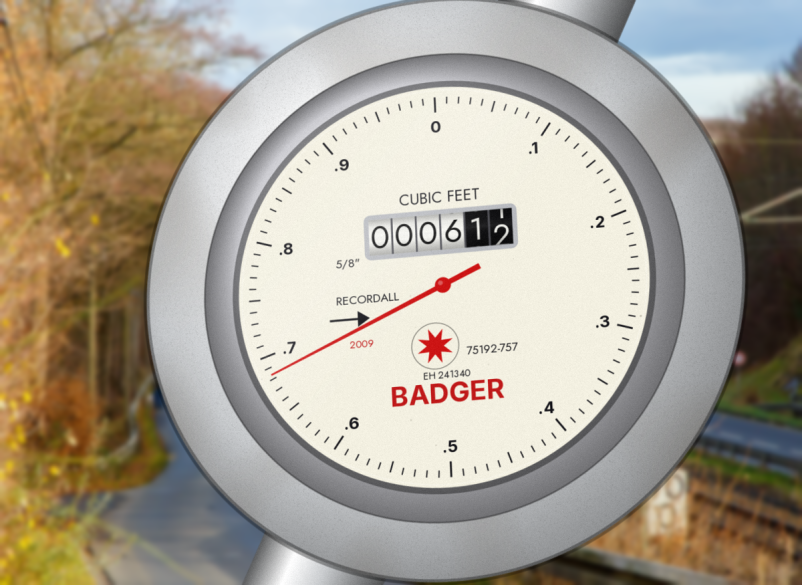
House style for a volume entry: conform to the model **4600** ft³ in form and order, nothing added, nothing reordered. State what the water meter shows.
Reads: **611.68** ft³
